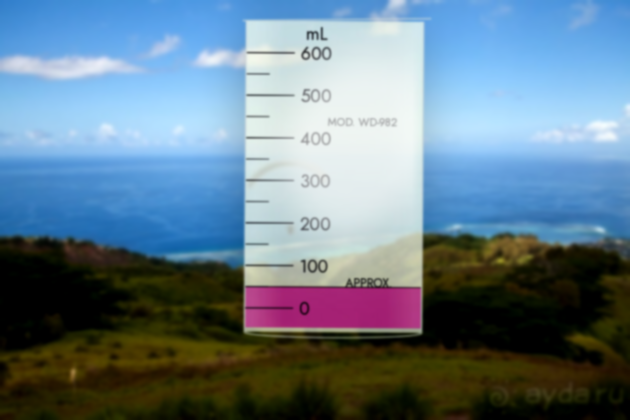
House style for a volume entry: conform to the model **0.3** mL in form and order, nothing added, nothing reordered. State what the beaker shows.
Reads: **50** mL
